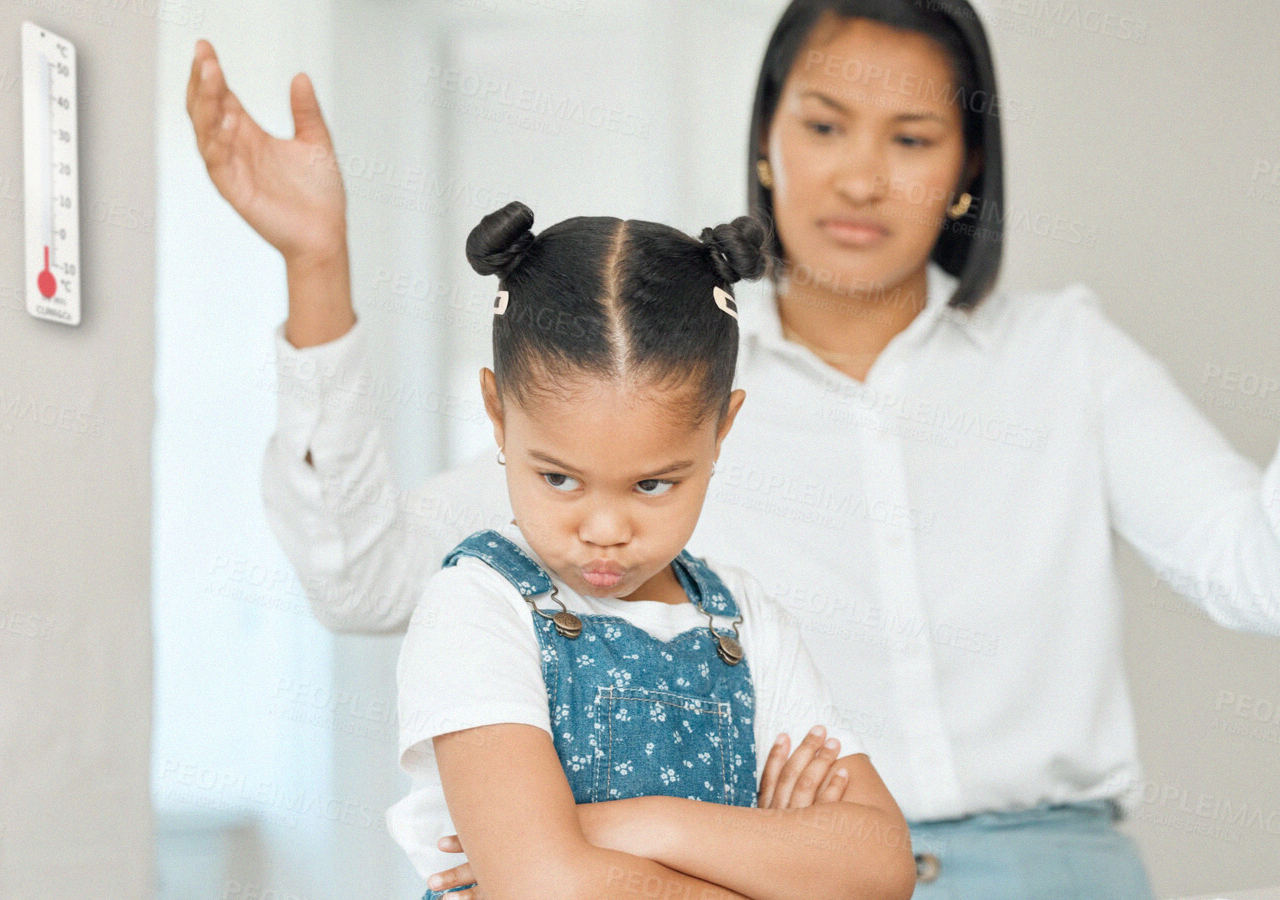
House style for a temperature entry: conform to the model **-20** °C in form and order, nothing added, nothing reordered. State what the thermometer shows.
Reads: **-5** °C
